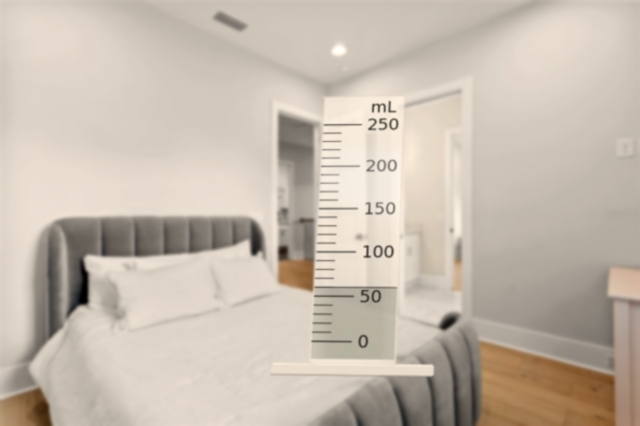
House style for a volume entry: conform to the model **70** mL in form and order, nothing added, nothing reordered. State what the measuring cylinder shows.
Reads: **60** mL
